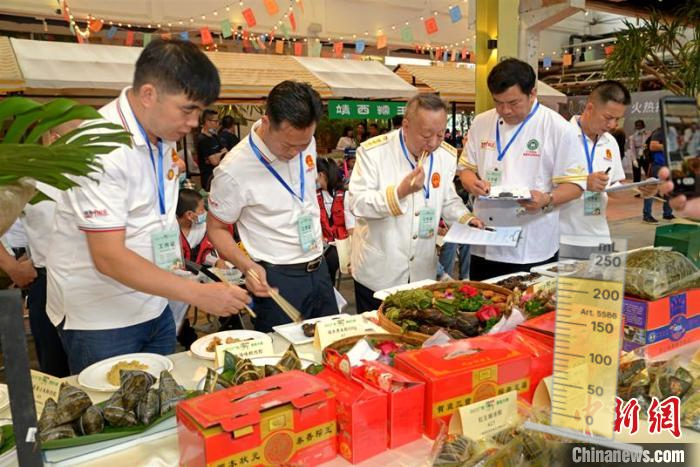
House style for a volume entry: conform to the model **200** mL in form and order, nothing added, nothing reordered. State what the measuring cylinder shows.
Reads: **220** mL
